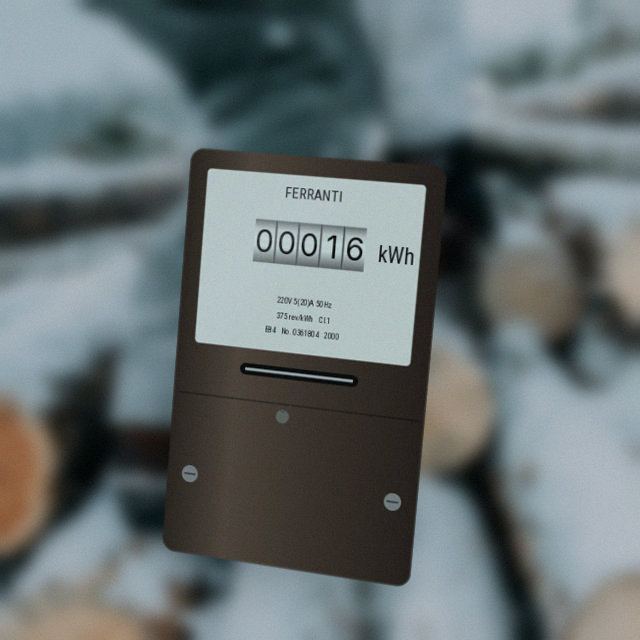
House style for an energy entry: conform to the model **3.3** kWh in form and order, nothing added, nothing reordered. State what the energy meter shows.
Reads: **16** kWh
